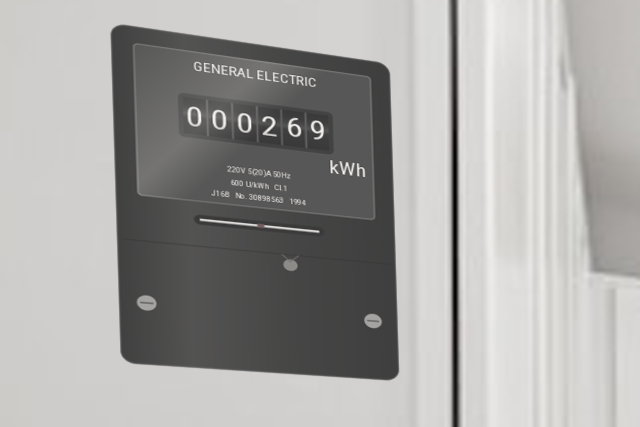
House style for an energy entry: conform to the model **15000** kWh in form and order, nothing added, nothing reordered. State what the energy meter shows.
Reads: **269** kWh
